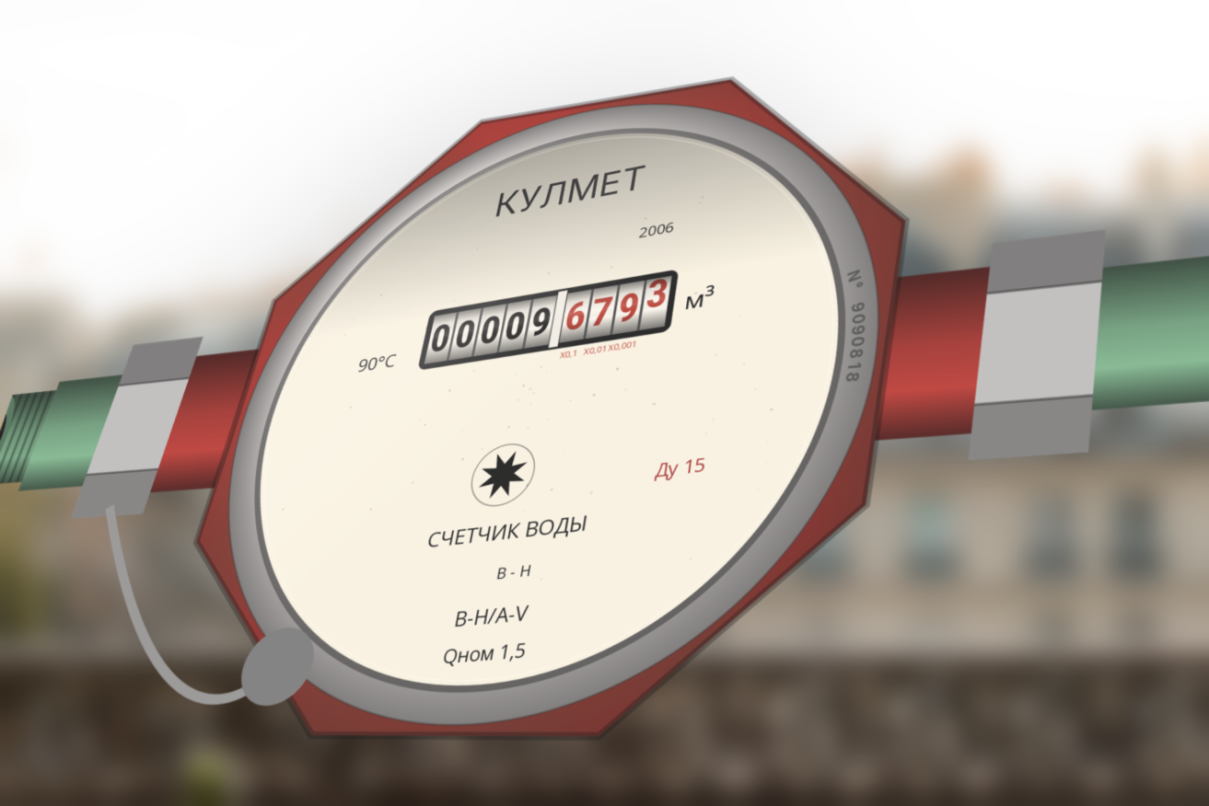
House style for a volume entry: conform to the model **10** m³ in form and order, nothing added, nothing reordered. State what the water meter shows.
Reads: **9.6793** m³
